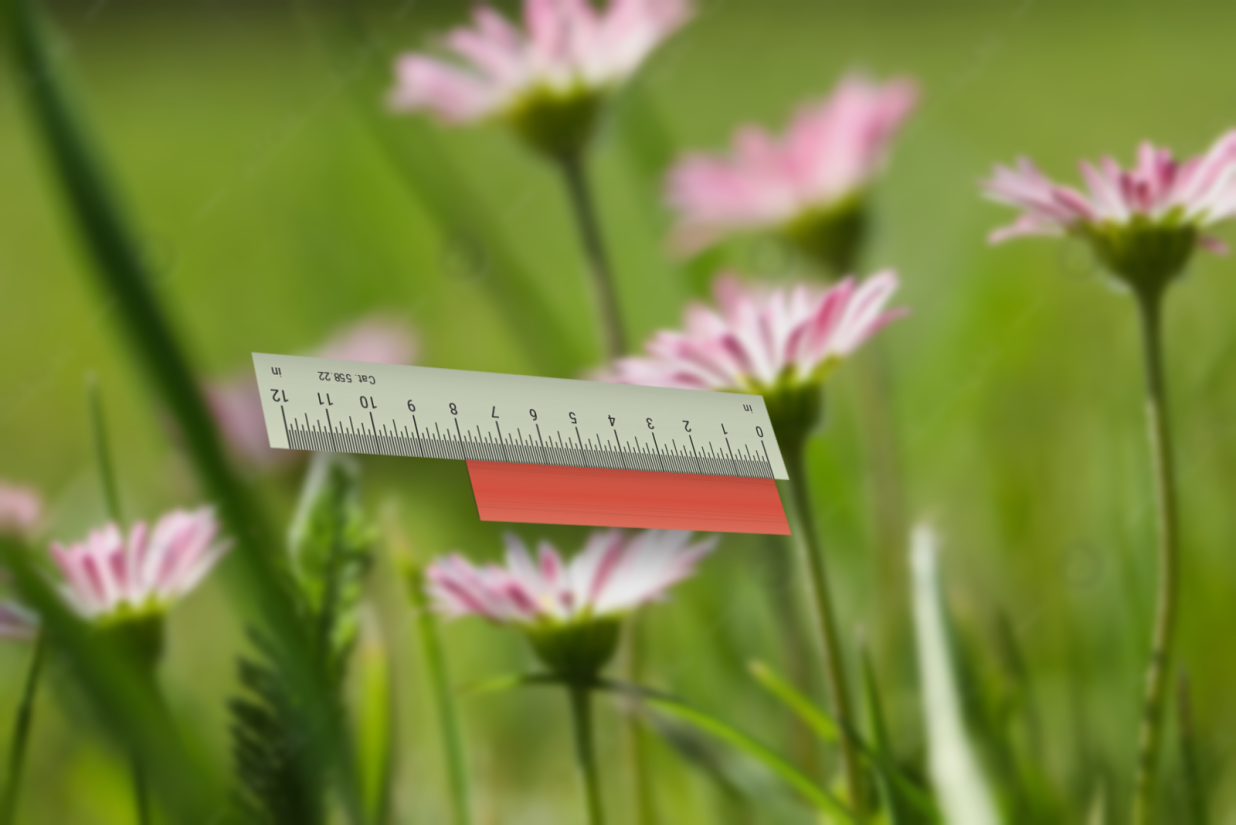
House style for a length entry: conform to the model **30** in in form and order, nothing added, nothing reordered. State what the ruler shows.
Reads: **8** in
